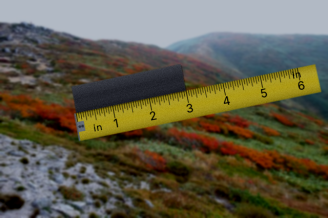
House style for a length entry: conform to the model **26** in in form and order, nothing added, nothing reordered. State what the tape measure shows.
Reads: **3** in
